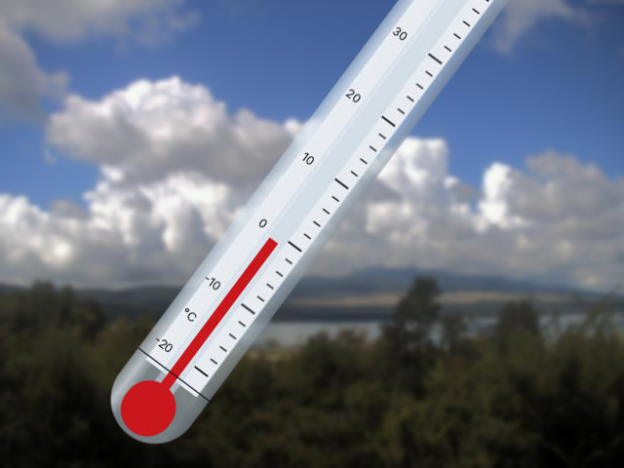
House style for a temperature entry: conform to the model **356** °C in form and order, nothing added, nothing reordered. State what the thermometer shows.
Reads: **-1** °C
